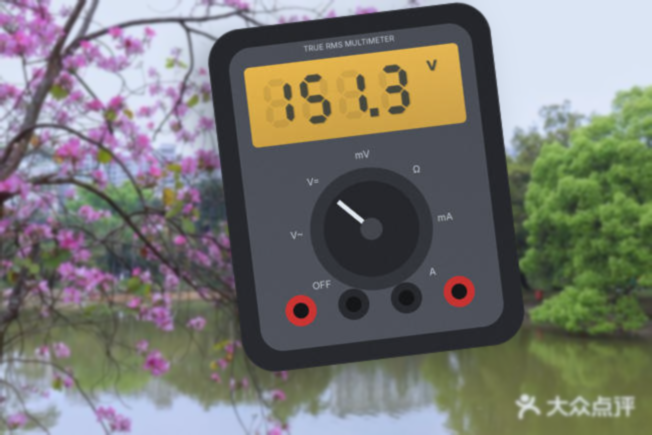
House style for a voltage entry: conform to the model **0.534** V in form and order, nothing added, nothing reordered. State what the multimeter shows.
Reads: **151.3** V
